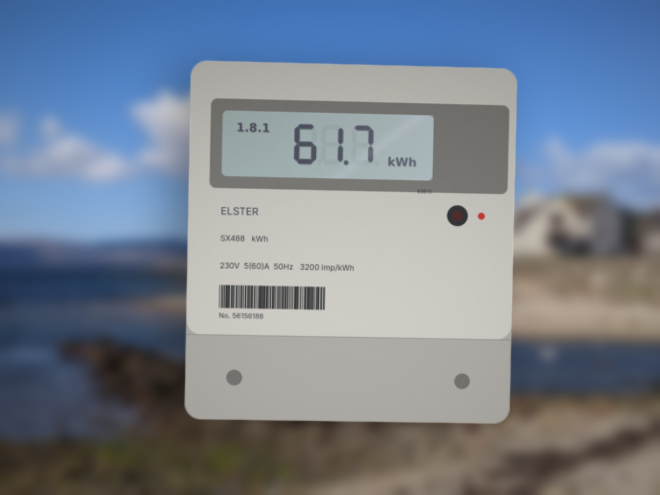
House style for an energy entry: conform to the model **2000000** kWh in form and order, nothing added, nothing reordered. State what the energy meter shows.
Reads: **61.7** kWh
